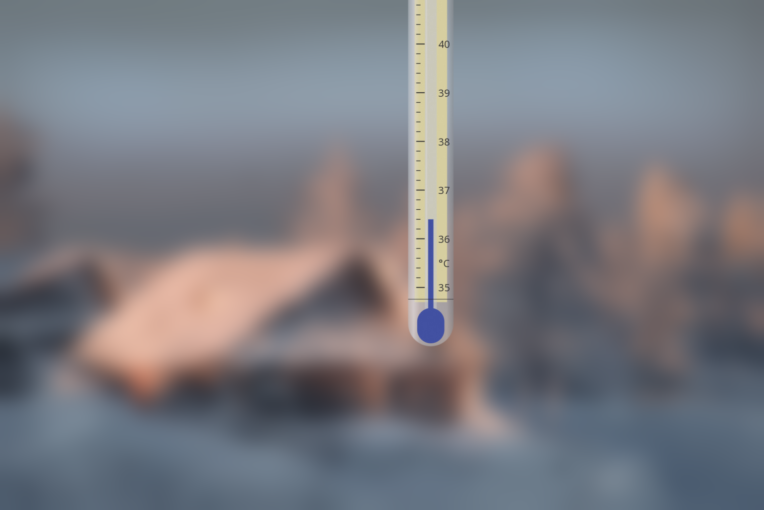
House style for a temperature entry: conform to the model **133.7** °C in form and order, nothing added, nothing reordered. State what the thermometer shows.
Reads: **36.4** °C
